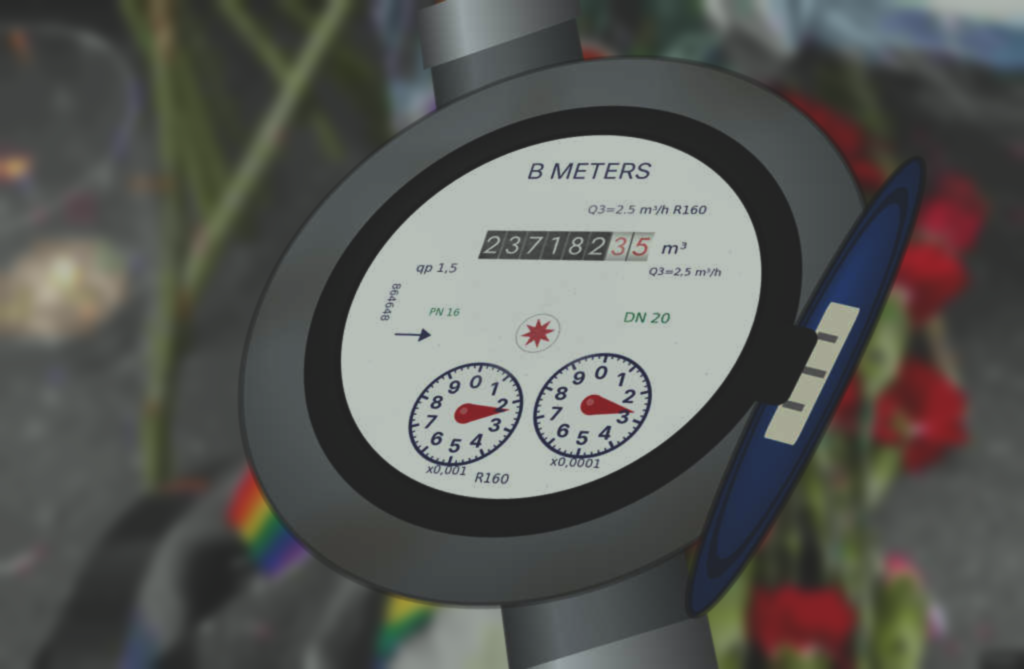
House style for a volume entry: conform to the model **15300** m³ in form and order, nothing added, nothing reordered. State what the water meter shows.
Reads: **237182.3522** m³
